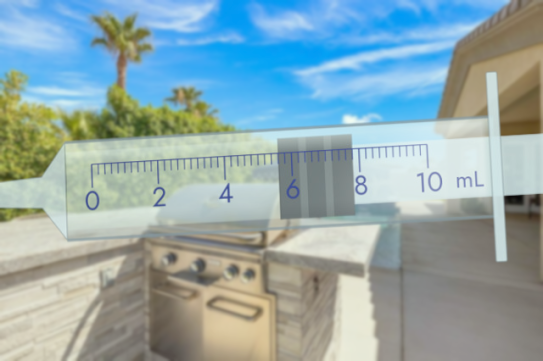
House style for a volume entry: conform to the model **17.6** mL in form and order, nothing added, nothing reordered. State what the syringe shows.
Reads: **5.6** mL
